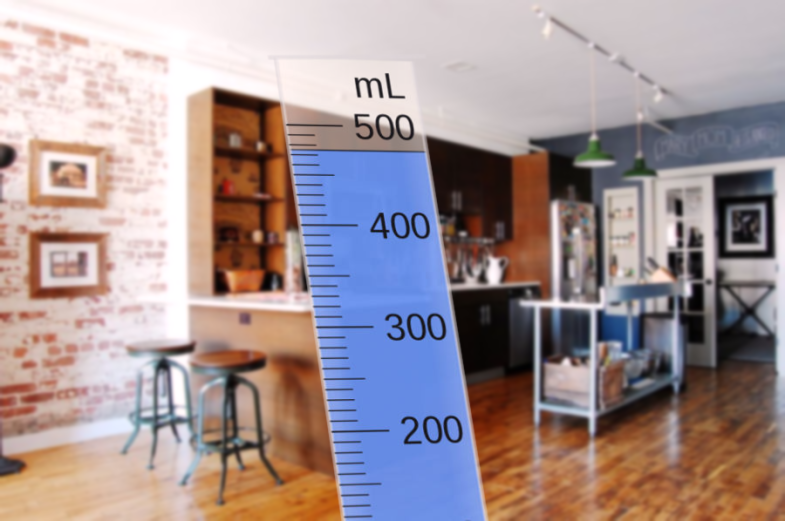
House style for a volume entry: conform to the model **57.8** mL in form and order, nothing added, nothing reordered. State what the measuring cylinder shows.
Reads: **475** mL
